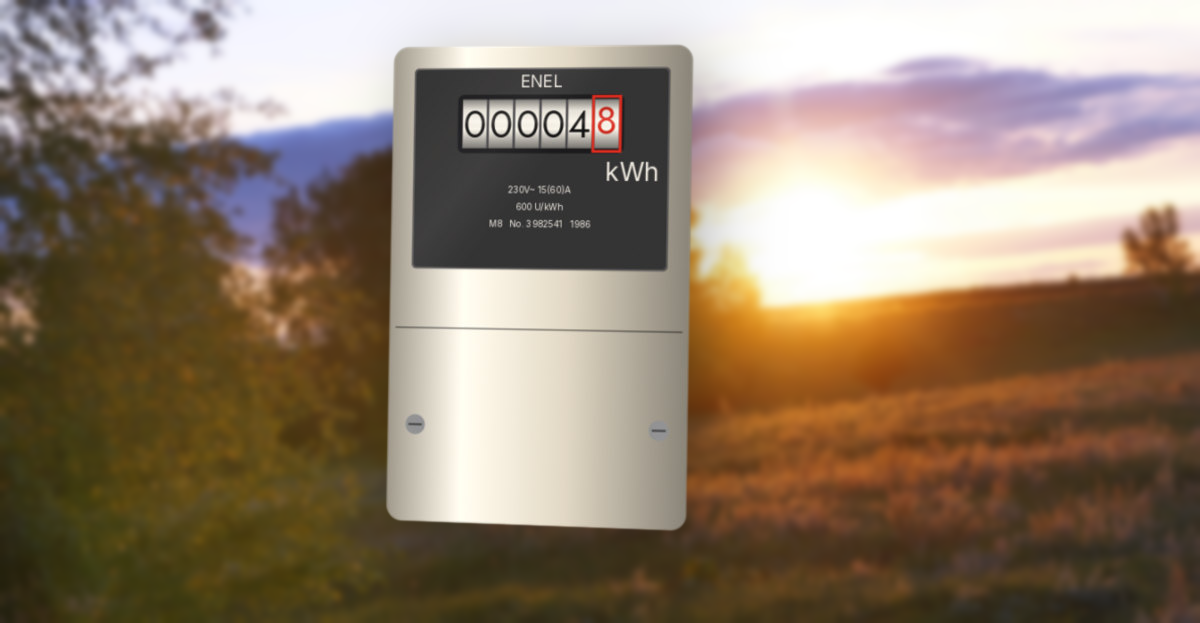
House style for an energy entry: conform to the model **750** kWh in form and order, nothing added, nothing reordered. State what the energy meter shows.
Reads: **4.8** kWh
